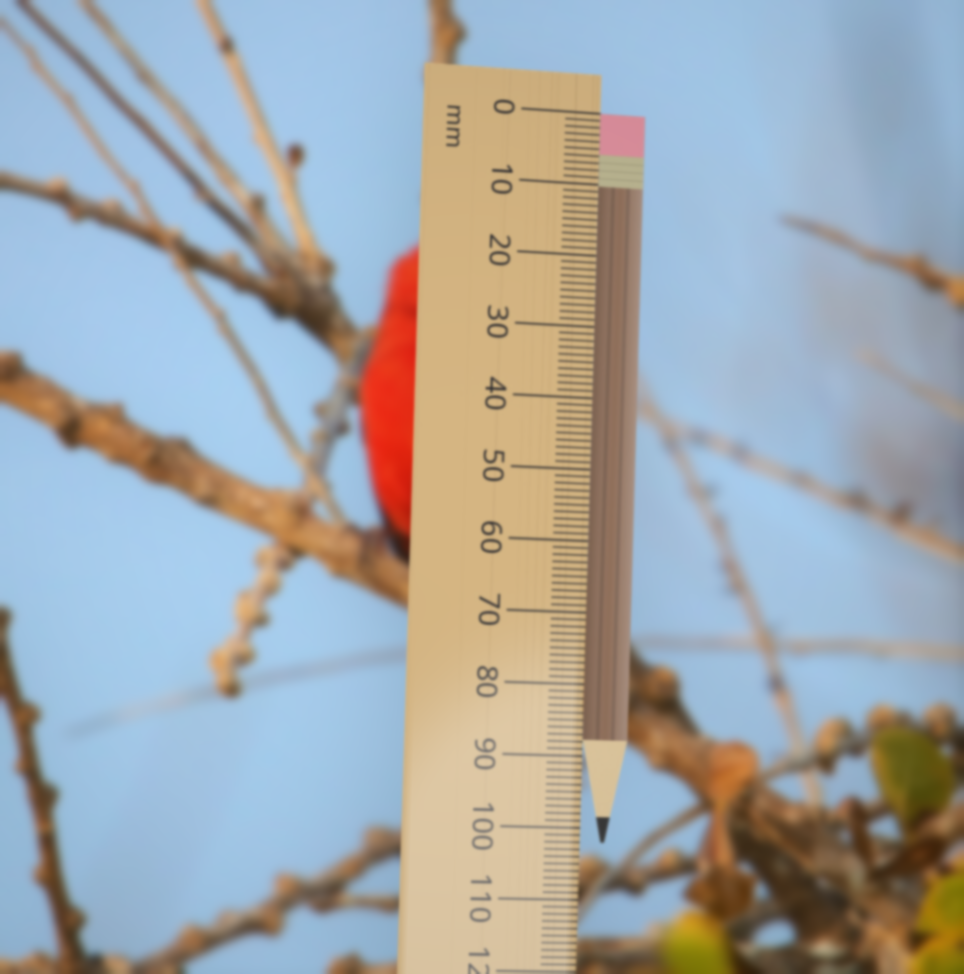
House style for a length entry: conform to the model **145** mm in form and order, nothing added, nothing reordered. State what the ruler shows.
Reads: **102** mm
